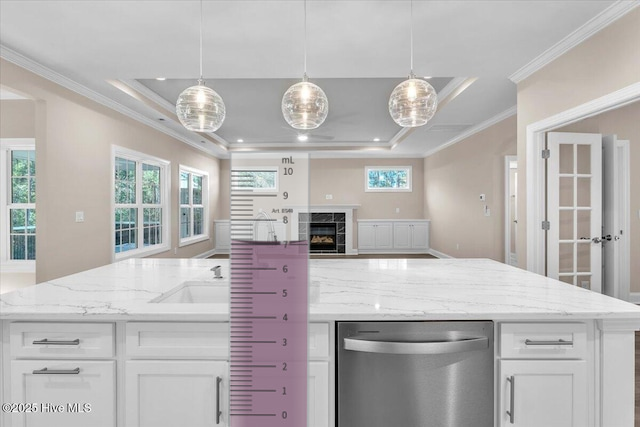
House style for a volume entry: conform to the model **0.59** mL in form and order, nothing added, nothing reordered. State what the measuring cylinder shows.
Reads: **7** mL
